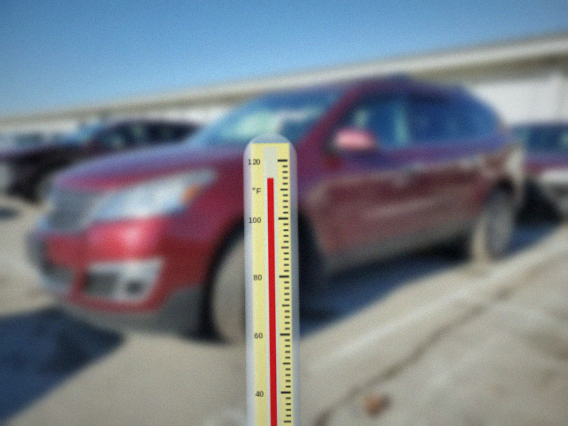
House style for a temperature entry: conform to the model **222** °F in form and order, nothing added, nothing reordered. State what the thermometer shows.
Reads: **114** °F
